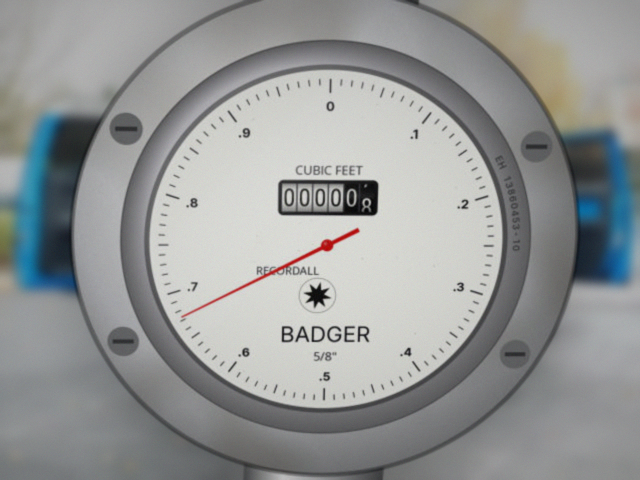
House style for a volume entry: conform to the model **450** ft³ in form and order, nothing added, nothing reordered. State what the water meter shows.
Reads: **7.67** ft³
